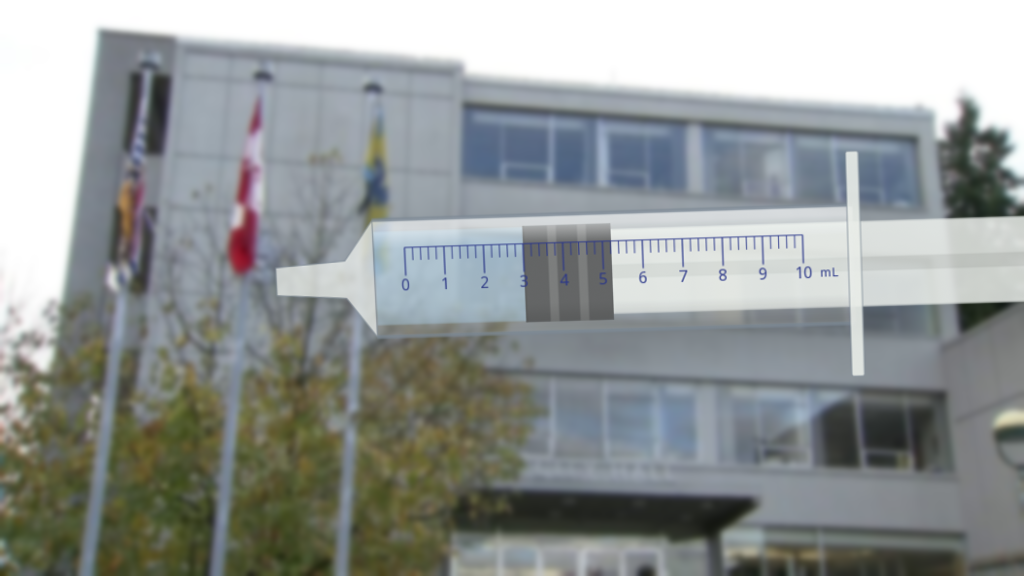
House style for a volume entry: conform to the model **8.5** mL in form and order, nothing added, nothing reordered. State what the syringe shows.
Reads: **3** mL
